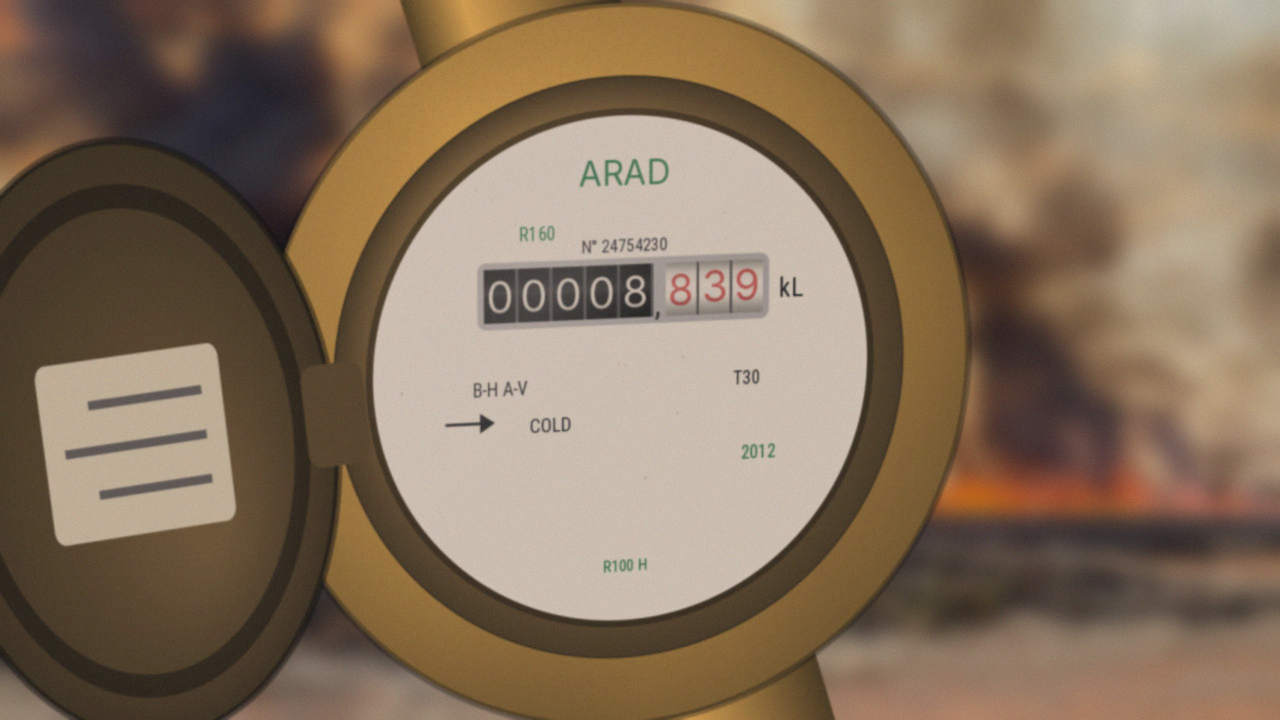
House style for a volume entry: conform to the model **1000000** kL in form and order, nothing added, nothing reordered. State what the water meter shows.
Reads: **8.839** kL
